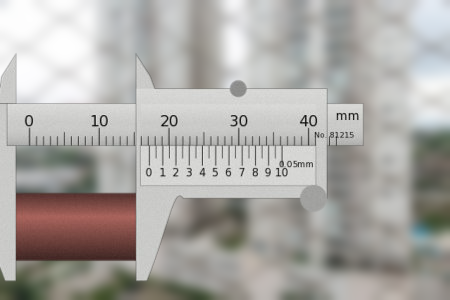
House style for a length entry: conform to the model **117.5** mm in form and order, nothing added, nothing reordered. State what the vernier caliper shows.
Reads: **17.2** mm
